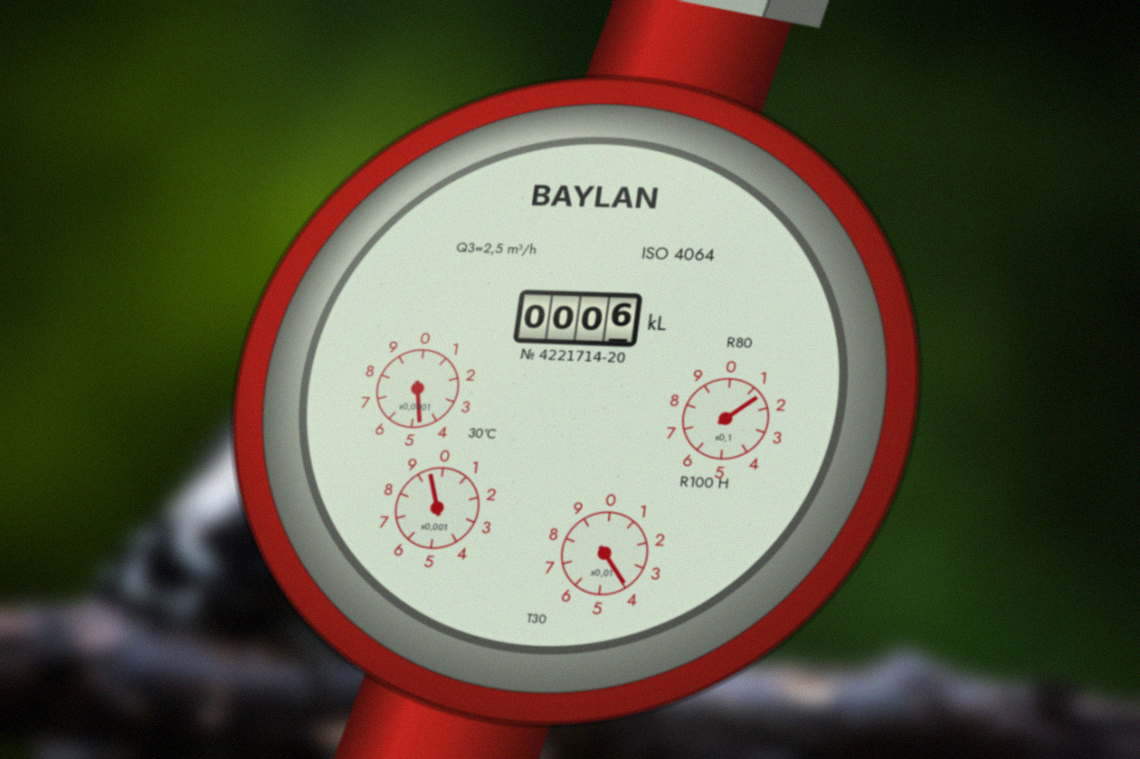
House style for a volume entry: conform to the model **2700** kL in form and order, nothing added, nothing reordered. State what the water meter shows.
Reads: **6.1394** kL
